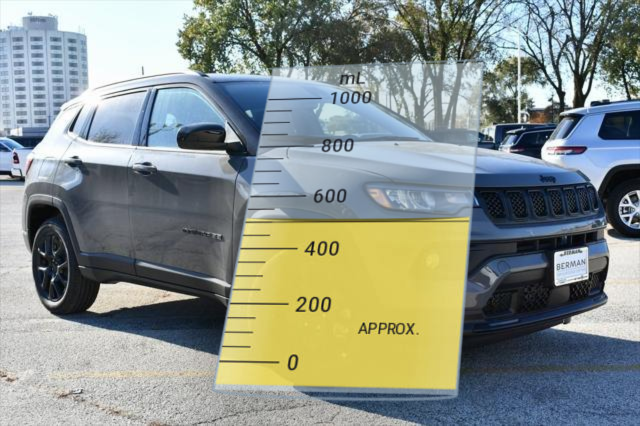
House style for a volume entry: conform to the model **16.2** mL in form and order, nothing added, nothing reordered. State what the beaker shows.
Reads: **500** mL
